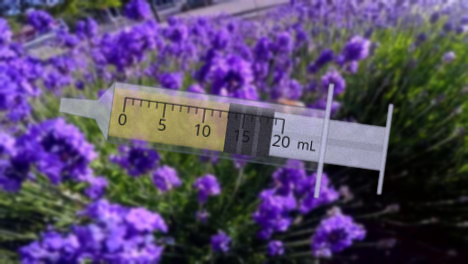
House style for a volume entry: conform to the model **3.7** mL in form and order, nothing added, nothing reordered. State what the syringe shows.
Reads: **13** mL
